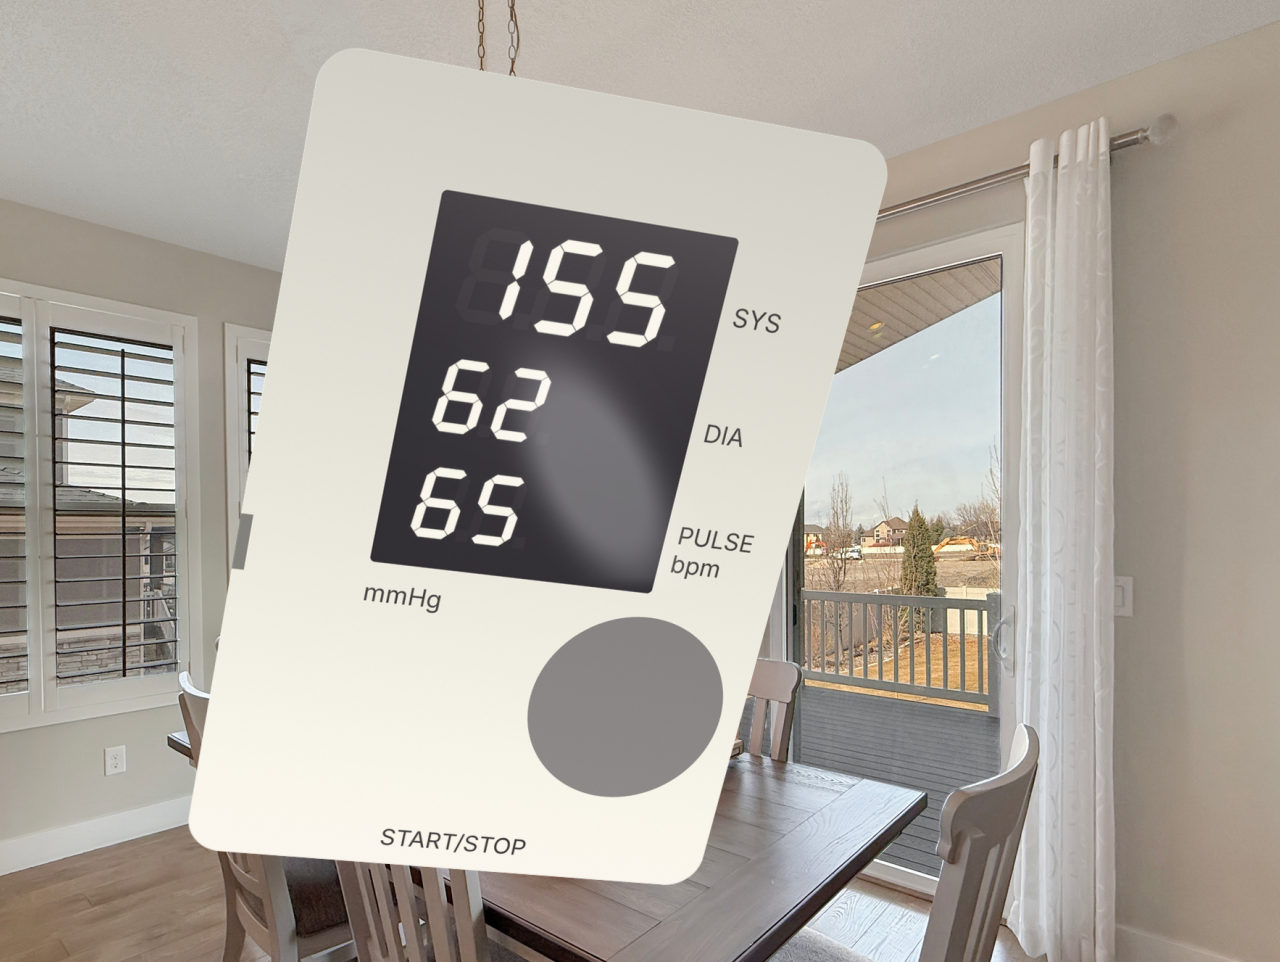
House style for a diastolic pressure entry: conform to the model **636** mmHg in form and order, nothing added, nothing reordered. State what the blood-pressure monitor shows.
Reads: **62** mmHg
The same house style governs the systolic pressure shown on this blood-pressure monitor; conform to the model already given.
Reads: **155** mmHg
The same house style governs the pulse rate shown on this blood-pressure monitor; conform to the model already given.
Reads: **65** bpm
